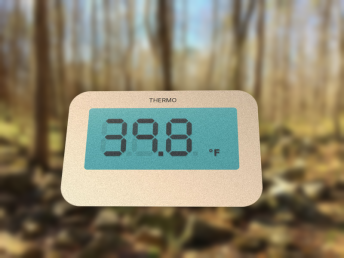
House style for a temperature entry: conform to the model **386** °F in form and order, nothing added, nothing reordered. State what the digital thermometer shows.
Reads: **39.8** °F
